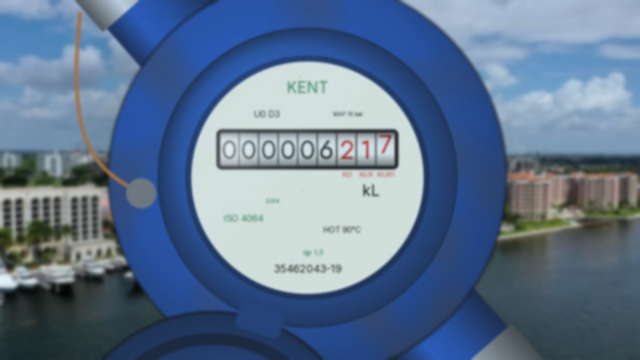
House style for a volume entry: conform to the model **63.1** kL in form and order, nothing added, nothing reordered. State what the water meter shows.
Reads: **6.217** kL
